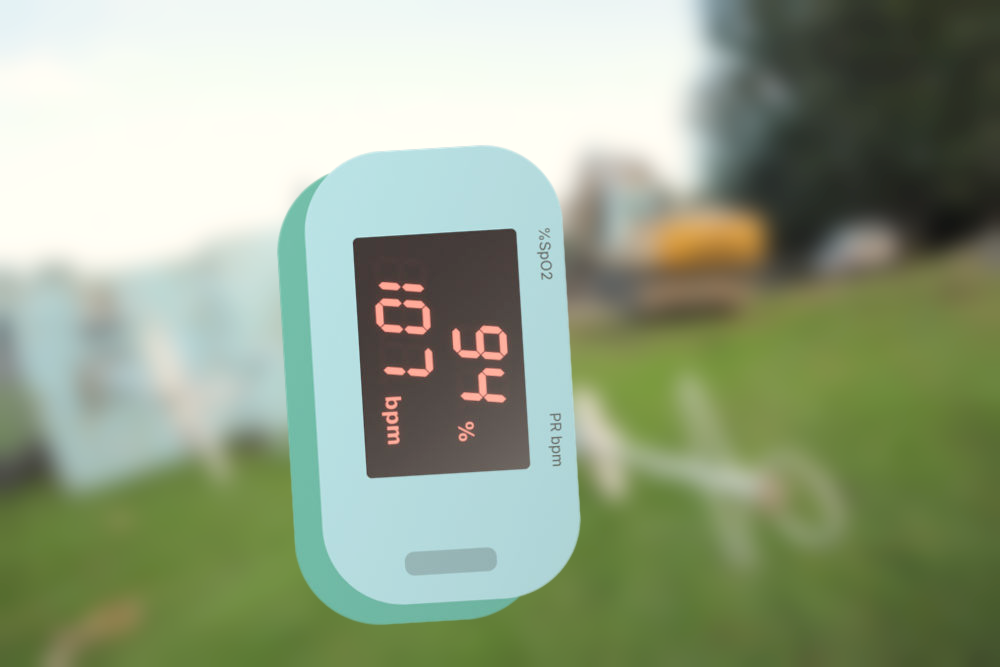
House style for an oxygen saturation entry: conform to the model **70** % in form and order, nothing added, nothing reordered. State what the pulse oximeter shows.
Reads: **94** %
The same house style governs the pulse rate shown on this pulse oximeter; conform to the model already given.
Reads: **107** bpm
